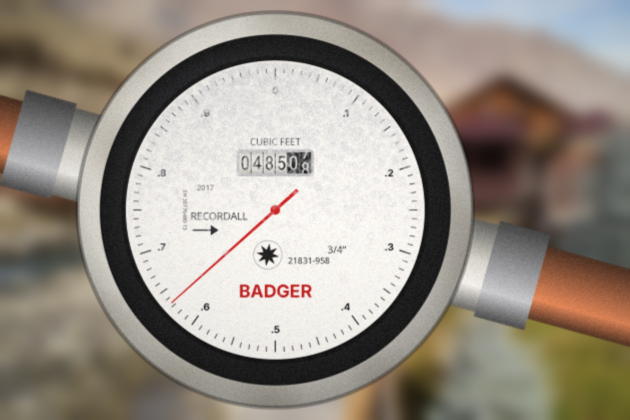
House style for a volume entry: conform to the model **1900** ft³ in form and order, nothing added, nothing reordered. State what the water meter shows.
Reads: **48507.63** ft³
